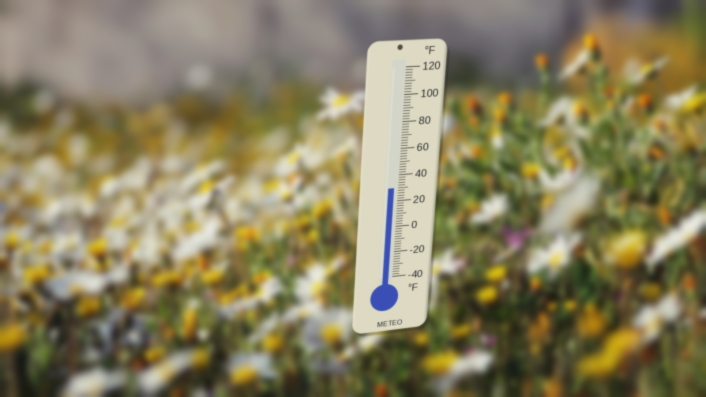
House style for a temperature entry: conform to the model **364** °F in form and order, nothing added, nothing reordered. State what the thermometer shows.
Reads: **30** °F
